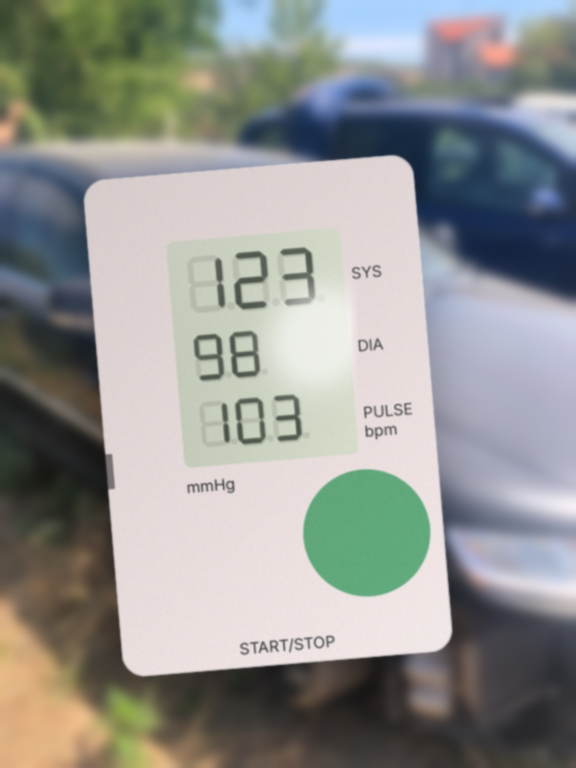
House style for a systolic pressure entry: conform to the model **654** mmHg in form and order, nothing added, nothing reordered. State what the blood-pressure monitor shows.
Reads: **123** mmHg
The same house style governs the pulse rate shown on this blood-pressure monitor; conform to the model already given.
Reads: **103** bpm
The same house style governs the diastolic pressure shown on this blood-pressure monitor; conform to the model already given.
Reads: **98** mmHg
